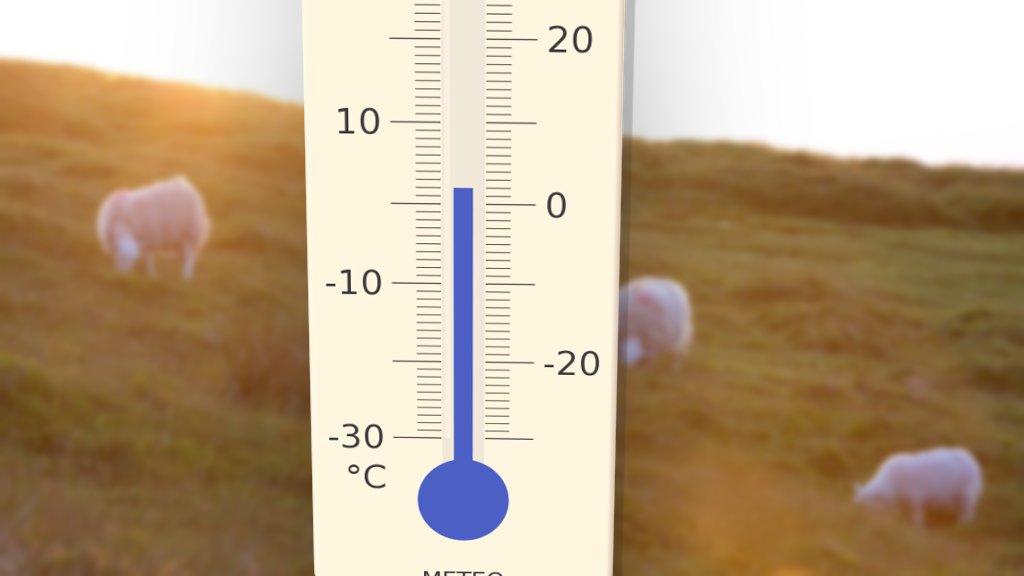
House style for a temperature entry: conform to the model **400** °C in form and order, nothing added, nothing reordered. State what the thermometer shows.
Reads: **2** °C
